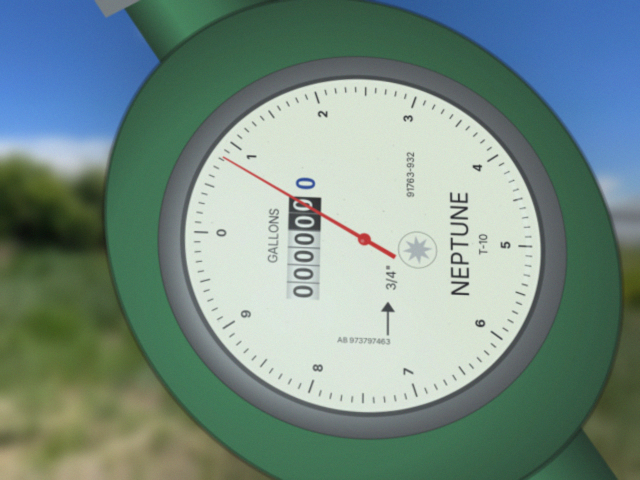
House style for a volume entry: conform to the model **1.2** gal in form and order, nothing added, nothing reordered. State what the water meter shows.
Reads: **0.8** gal
